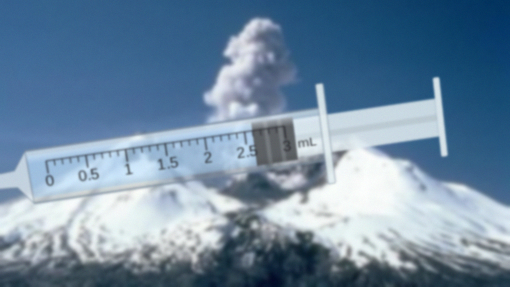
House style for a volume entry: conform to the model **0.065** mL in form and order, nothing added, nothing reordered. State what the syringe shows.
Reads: **2.6** mL
